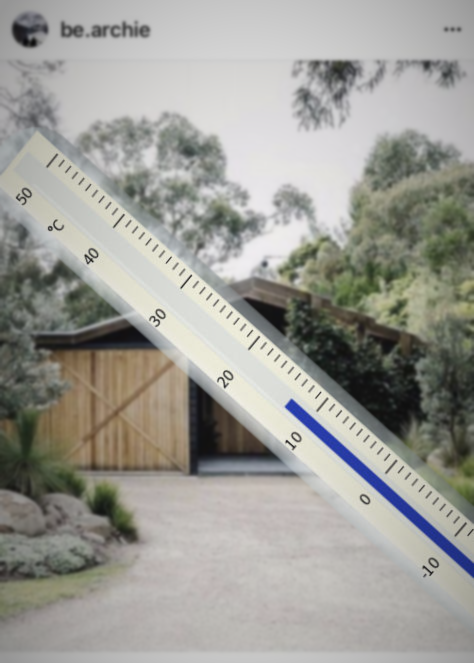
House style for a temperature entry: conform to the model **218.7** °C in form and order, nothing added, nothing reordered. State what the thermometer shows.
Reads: **13** °C
